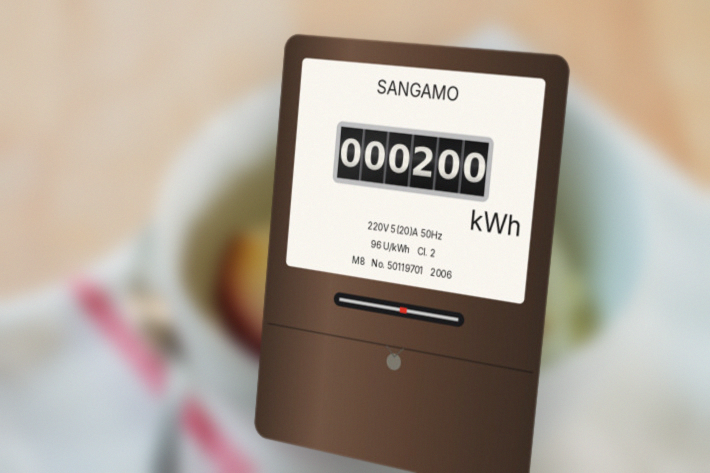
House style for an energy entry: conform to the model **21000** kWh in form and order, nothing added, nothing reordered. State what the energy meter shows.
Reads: **200** kWh
